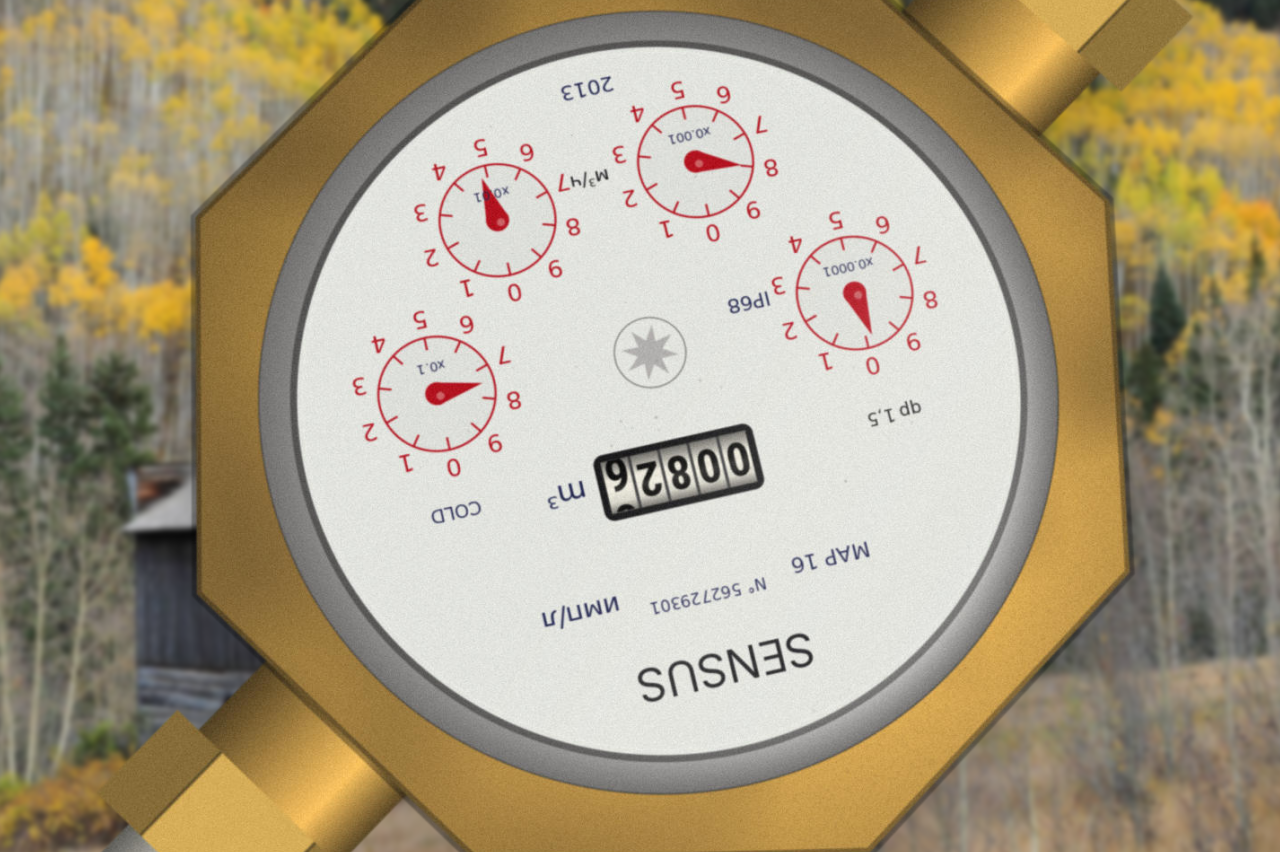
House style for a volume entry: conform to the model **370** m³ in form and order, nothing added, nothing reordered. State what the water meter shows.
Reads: **825.7479** m³
